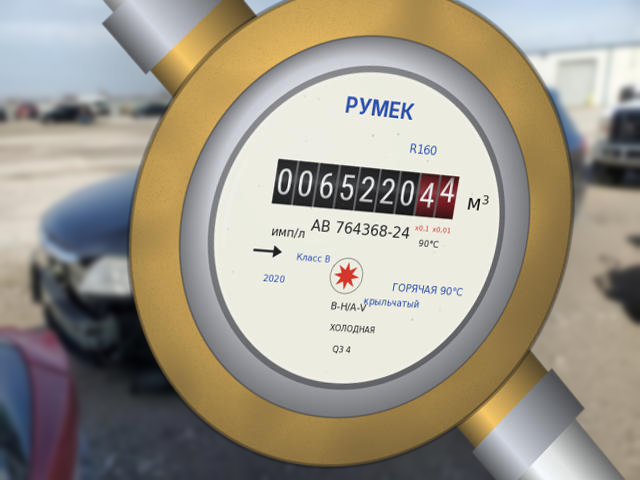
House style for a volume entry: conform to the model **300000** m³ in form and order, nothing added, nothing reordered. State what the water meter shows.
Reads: **65220.44** m³
